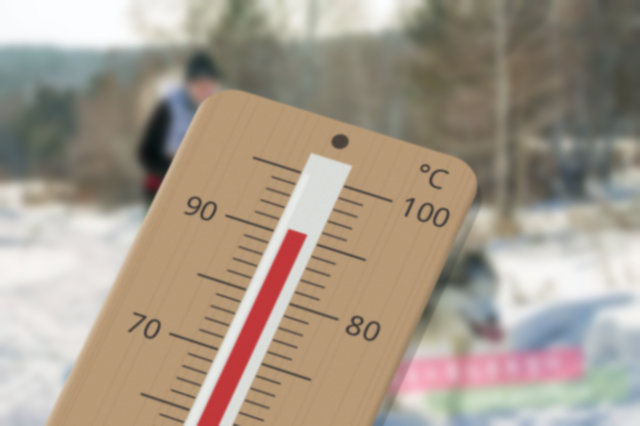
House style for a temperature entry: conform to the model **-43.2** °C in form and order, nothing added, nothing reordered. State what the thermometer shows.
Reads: **91** °C
